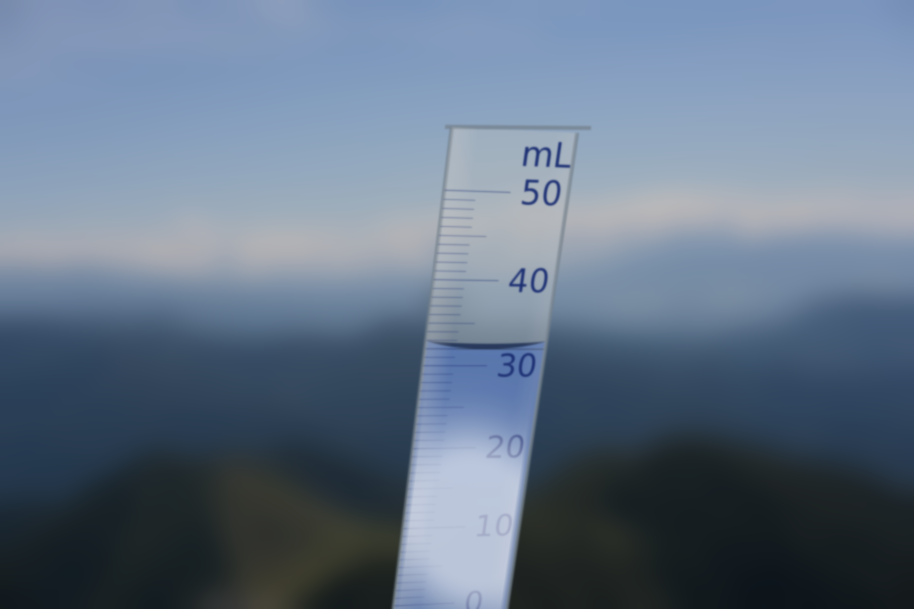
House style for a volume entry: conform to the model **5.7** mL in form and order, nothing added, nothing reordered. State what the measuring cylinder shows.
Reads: **32** mL
